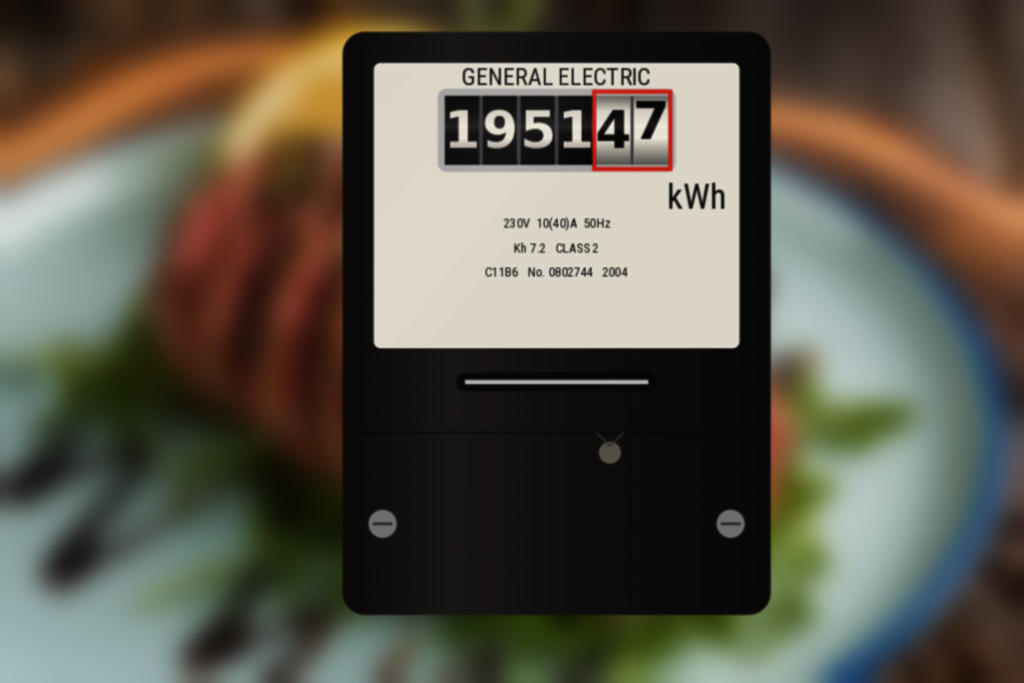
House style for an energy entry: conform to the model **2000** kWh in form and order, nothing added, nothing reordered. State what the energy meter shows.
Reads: **1951.47** kWh
